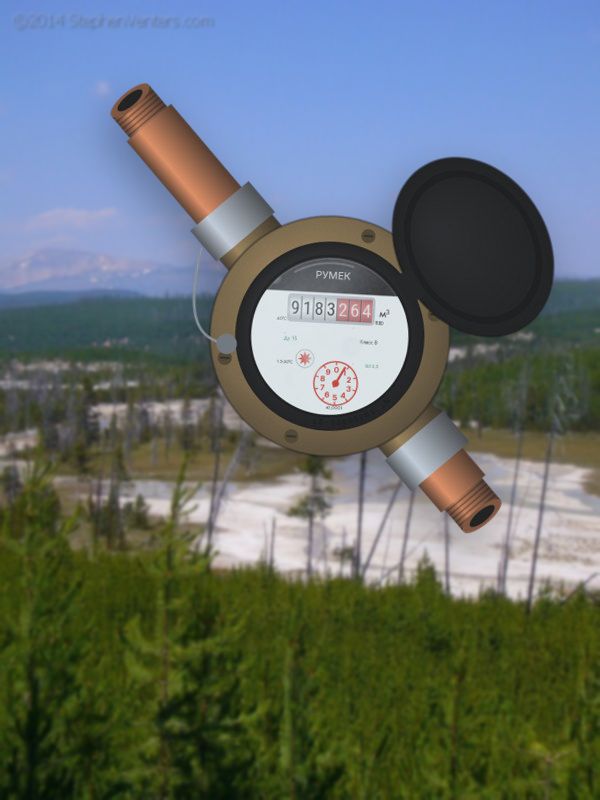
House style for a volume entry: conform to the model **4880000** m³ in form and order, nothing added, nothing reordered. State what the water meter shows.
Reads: **9183.2640** m³
